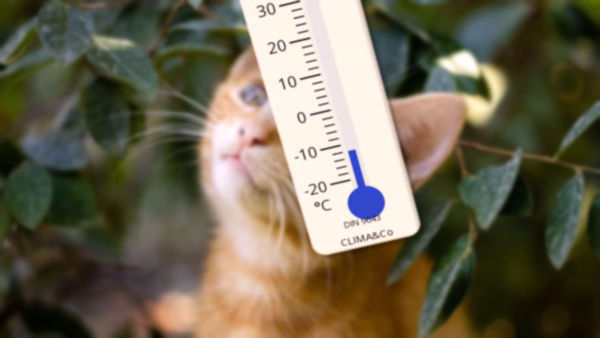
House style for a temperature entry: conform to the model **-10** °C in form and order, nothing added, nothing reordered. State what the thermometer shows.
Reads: **-12** °C
